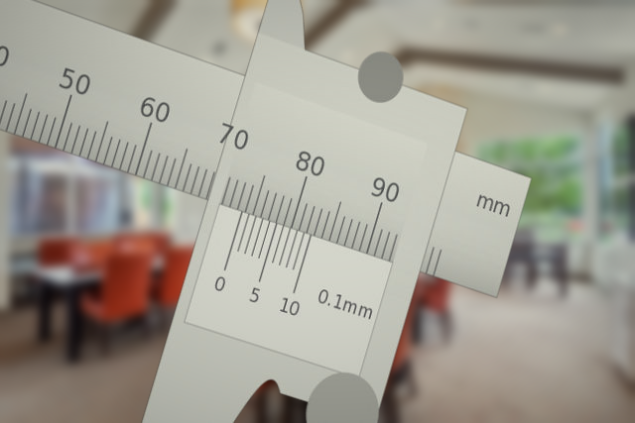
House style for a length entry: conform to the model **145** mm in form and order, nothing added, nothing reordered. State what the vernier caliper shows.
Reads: **73.6** mm
